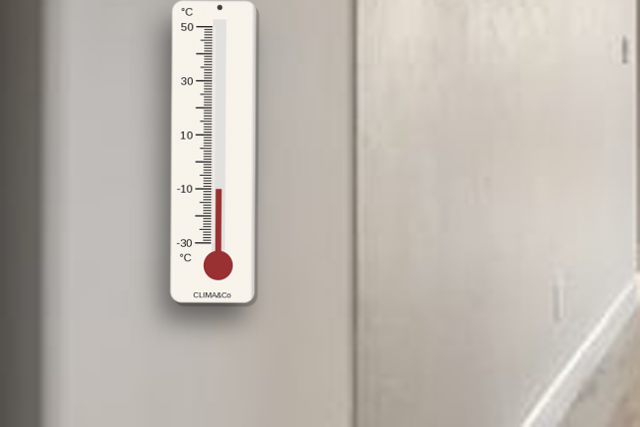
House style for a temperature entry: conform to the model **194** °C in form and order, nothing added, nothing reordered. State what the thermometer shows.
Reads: **-10** °C
